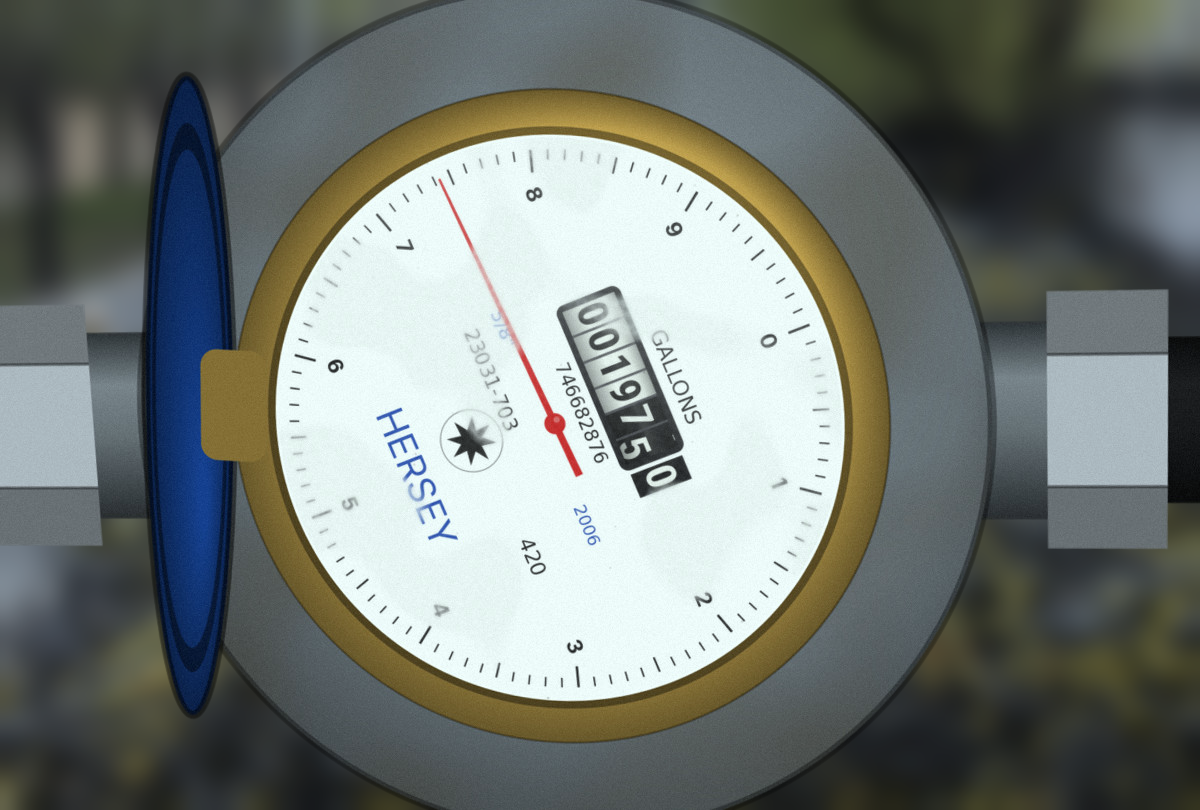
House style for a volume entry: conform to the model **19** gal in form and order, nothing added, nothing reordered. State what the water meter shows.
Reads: **19747.4** gal
